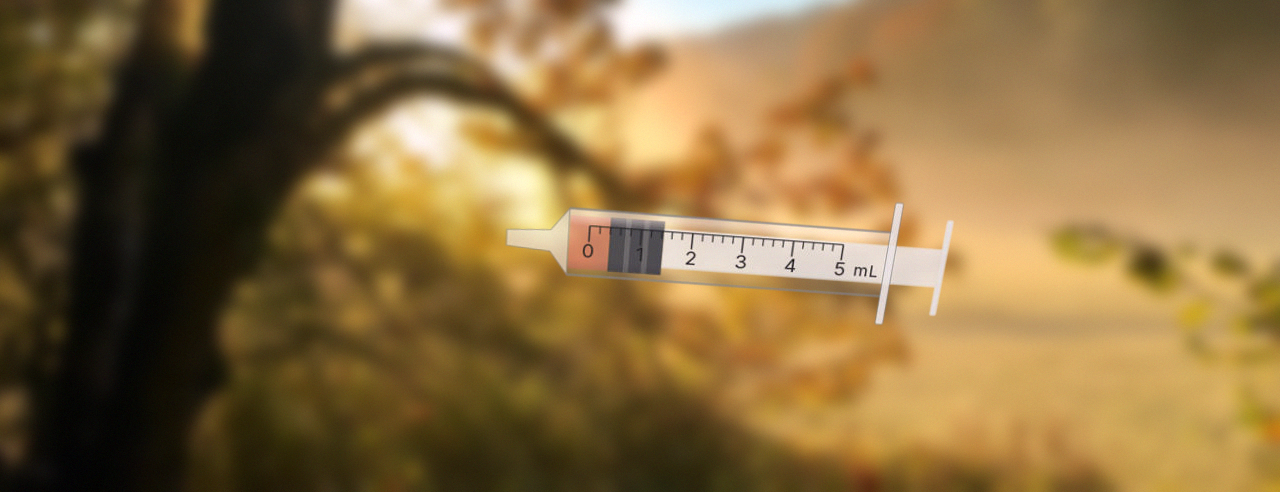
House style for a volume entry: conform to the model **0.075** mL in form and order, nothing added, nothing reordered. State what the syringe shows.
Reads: **0.4** mL
